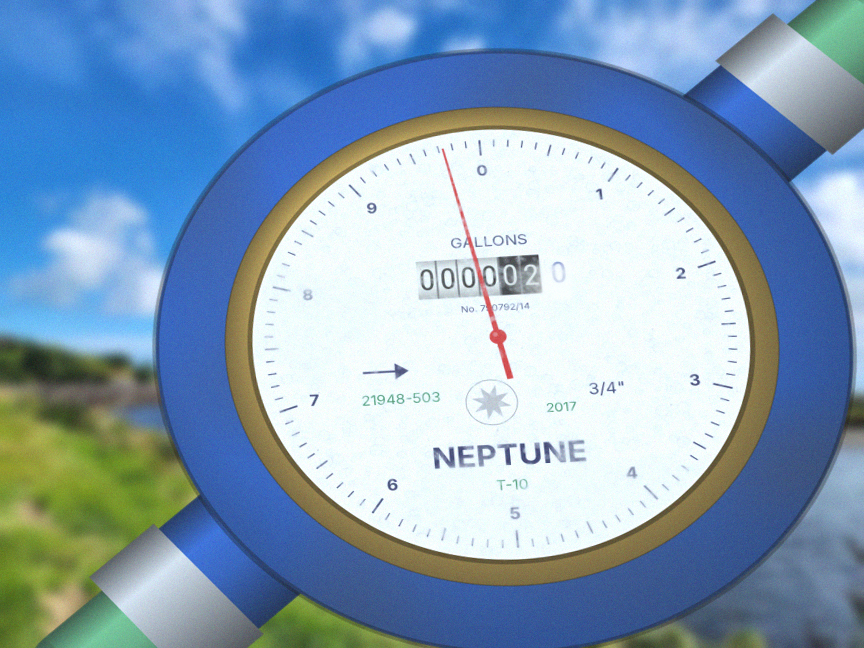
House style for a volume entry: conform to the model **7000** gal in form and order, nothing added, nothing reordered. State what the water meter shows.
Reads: **19.7** gal
